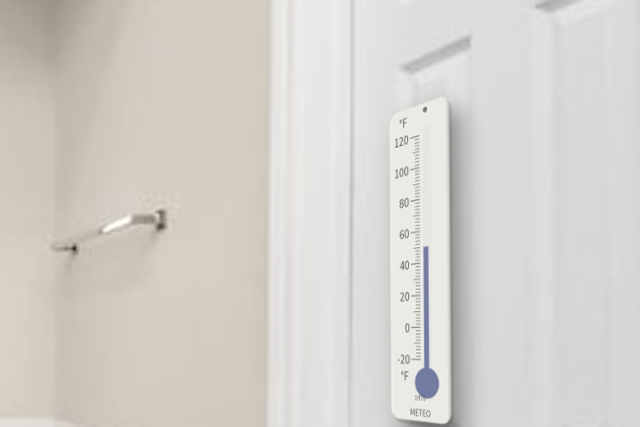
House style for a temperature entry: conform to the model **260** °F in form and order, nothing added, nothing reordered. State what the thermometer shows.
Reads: **50** °F
